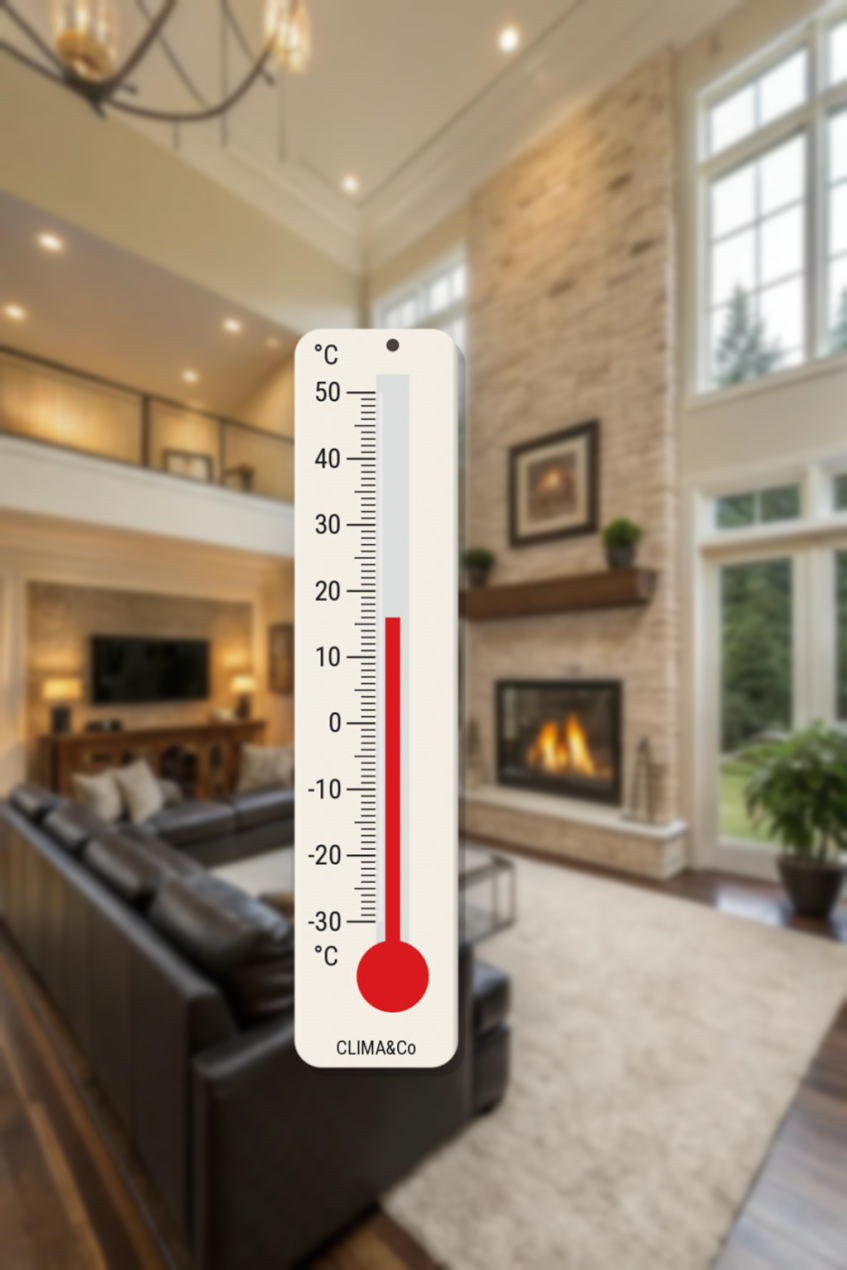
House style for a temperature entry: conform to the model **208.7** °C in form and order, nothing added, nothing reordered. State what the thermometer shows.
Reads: **16** °C
